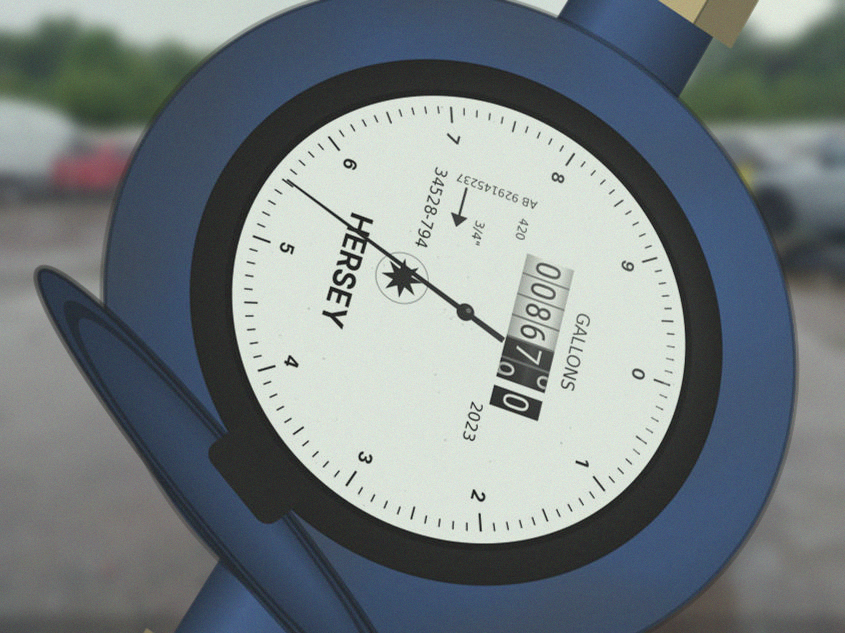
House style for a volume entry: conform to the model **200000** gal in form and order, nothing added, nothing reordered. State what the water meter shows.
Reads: **86785.5** gal
